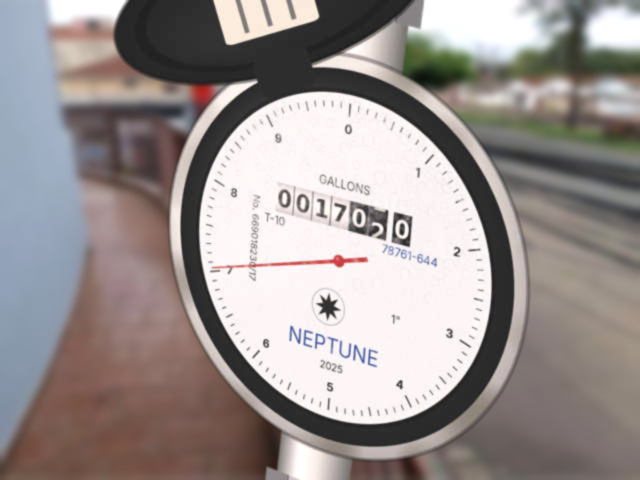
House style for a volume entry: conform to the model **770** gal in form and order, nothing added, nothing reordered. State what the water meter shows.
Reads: **17017.0** gal
